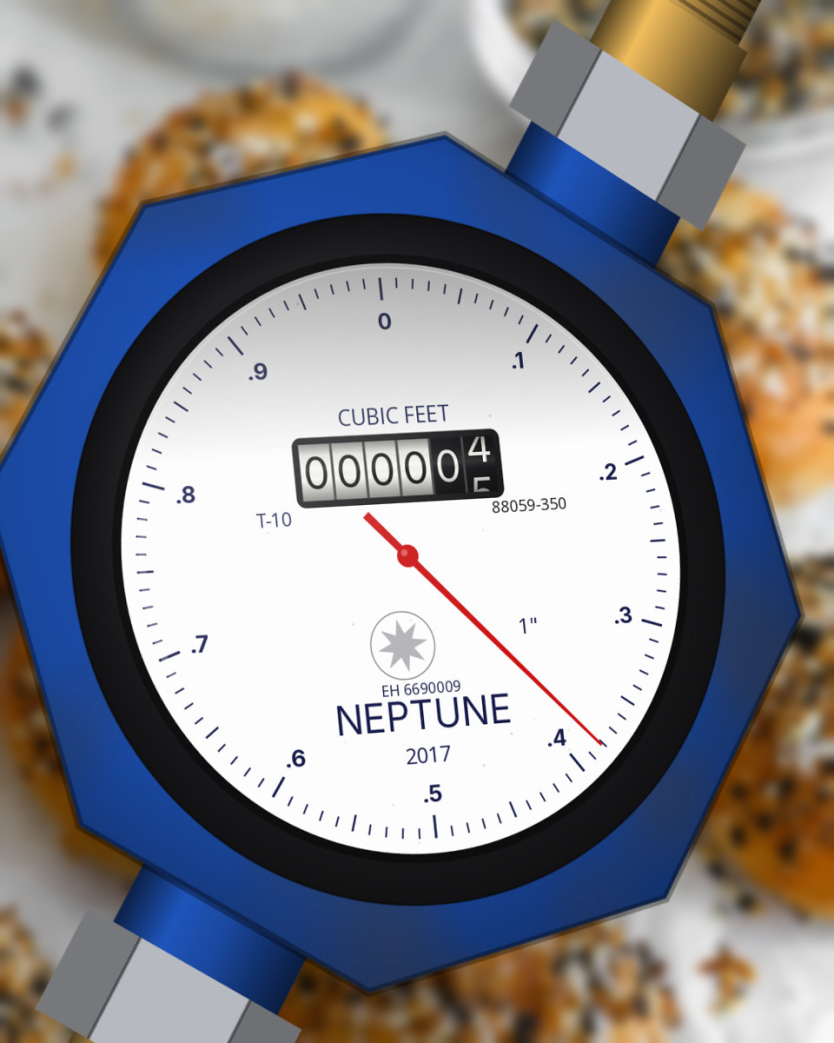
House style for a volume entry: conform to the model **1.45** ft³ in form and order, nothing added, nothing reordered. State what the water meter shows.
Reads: **4.38** ft³
